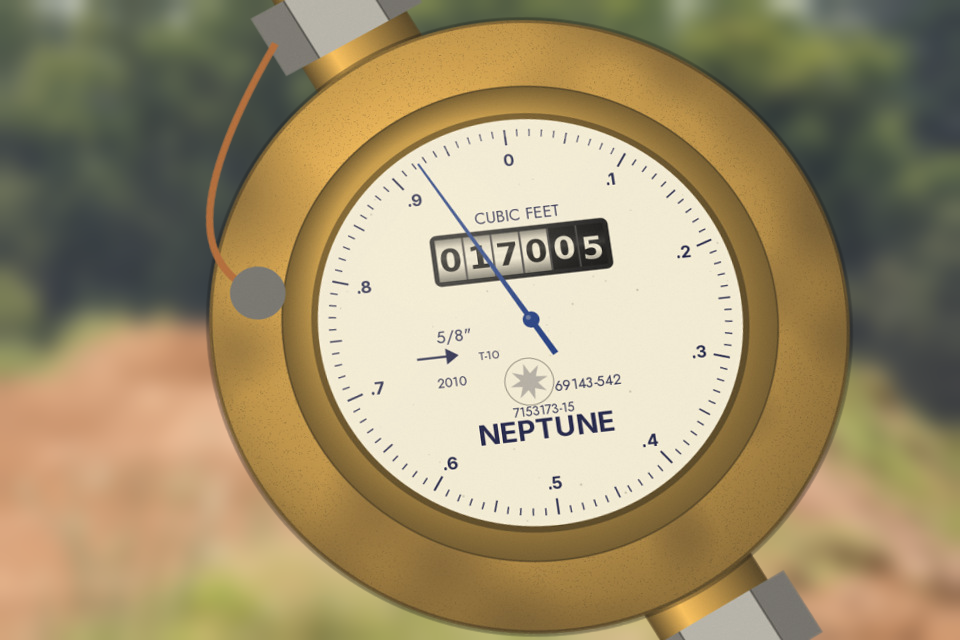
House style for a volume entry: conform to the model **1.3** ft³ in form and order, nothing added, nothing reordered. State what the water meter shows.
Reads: **17004.92** ft³
